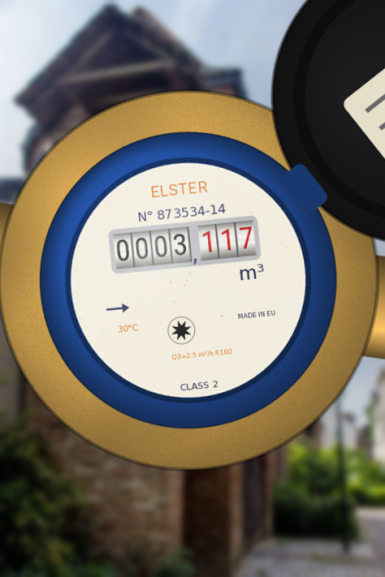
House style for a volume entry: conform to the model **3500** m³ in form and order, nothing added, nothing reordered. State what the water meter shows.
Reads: **3.117** m³
